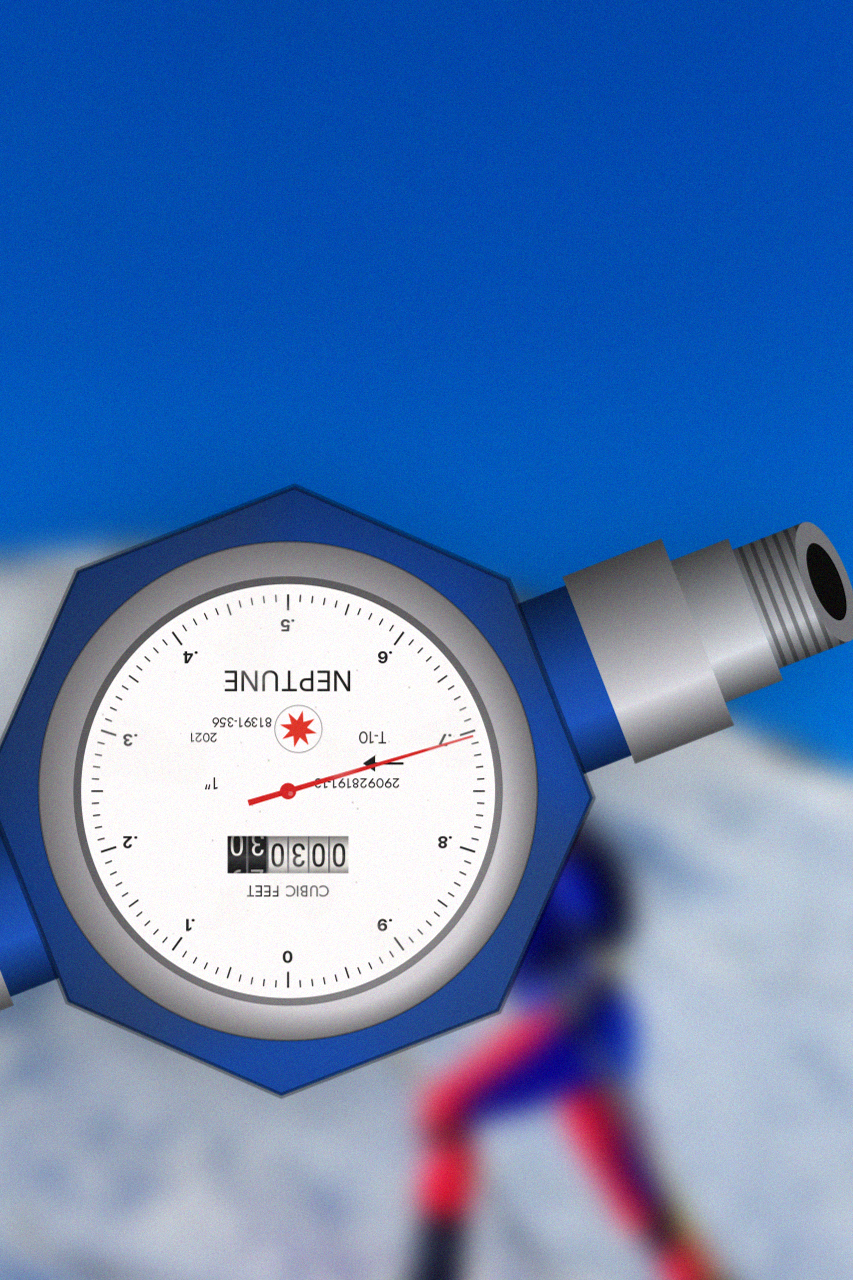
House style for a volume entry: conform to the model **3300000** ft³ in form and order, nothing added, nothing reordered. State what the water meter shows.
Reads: **3029.70** ft³
